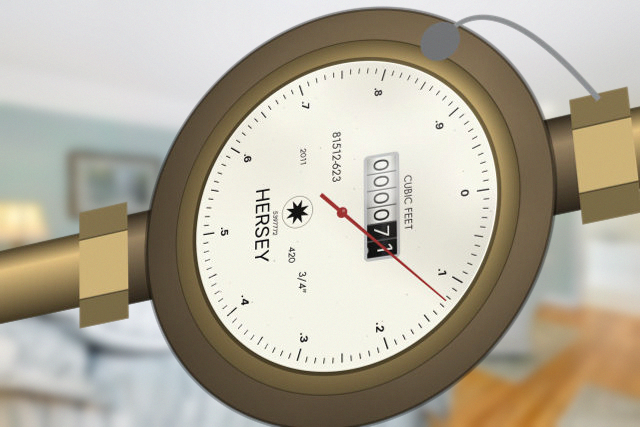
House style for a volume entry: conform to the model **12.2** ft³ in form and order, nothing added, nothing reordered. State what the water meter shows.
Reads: **71.12** ft³
